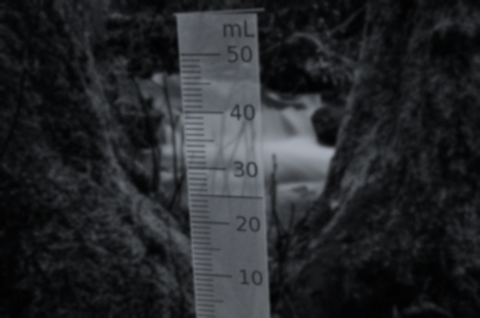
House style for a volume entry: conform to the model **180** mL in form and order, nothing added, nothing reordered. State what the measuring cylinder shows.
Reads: **25** mL
